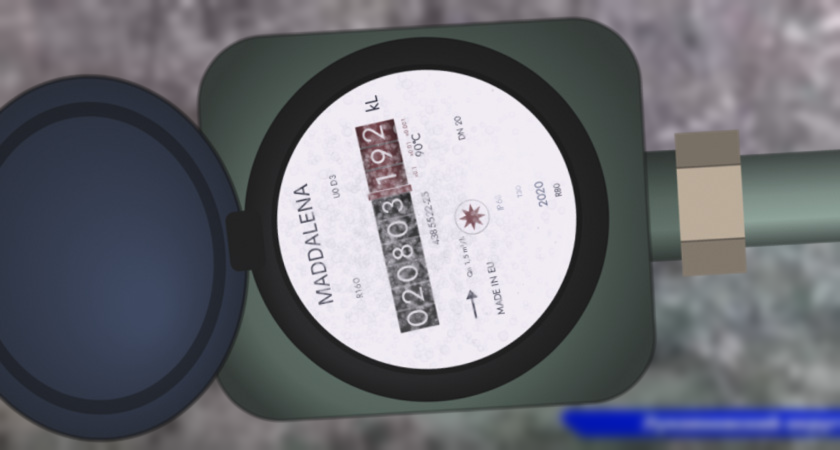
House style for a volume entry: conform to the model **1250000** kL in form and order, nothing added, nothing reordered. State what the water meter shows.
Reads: **20803.192** kL
